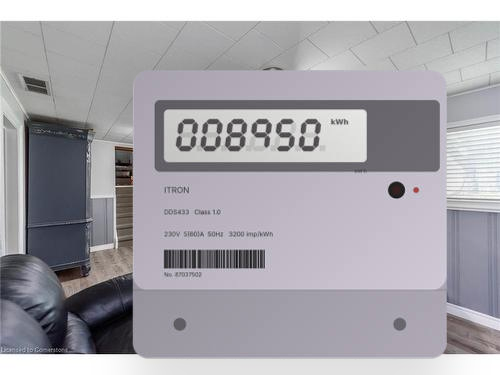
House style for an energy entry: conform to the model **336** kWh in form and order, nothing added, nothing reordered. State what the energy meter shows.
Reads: **8950** kWh
